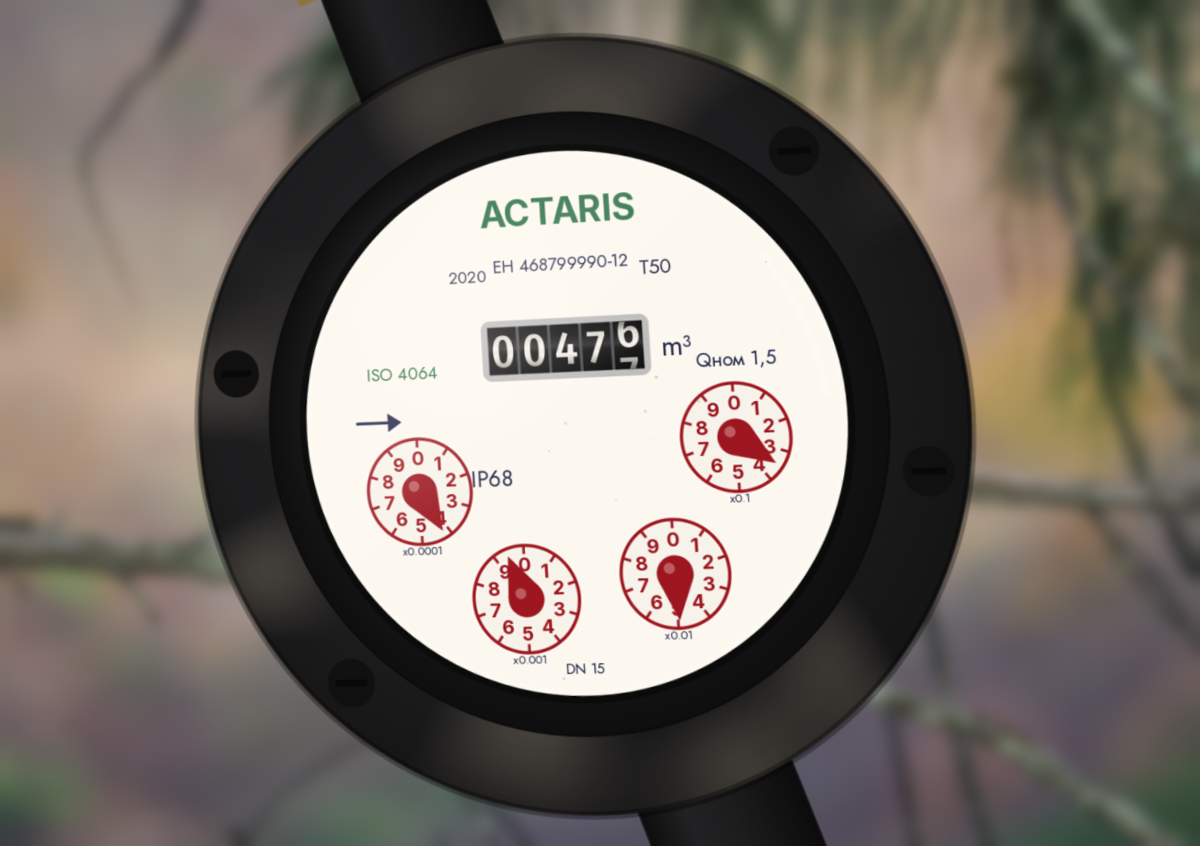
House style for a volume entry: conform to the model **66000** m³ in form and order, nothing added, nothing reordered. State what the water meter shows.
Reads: **476.3494** m³
